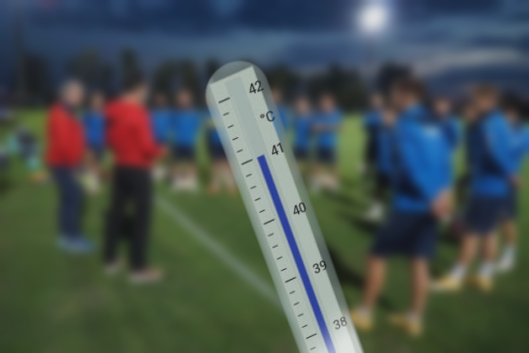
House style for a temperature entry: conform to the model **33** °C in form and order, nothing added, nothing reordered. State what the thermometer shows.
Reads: **41** °C
